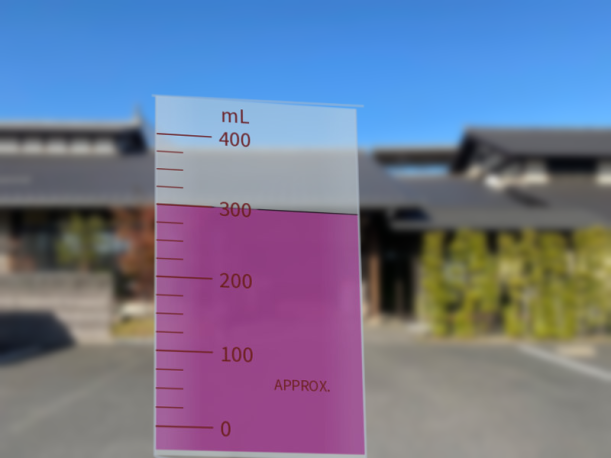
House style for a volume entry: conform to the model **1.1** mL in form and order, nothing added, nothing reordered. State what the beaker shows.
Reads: **300** mL
